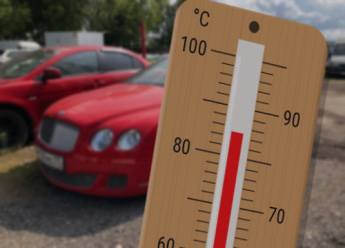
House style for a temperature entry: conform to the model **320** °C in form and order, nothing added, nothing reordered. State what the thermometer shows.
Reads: **85** °C
